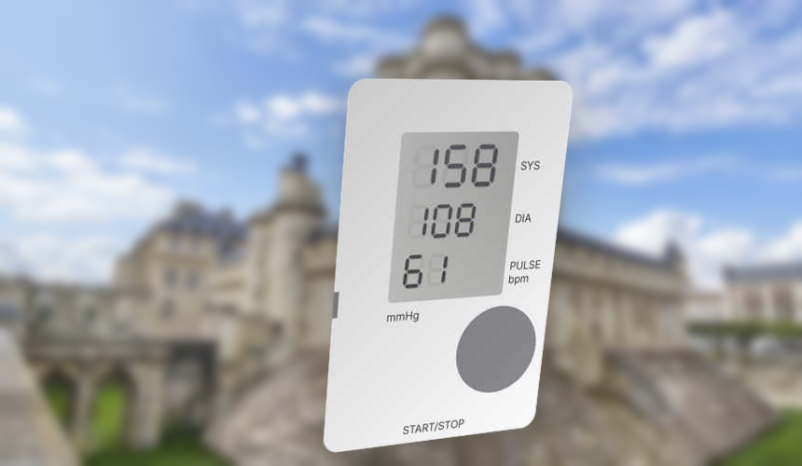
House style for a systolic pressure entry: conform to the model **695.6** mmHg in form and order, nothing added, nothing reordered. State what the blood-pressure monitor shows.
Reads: **158** mmHg
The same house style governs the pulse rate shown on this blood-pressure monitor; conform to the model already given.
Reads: **61** bpm
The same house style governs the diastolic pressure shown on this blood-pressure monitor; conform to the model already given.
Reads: **108** mmHg
